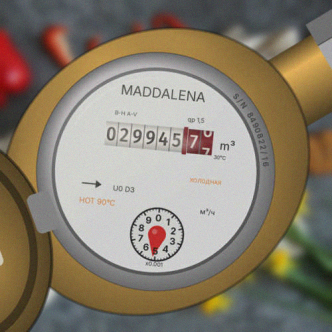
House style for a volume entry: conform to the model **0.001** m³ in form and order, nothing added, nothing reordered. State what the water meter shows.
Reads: **29945.765** m³
